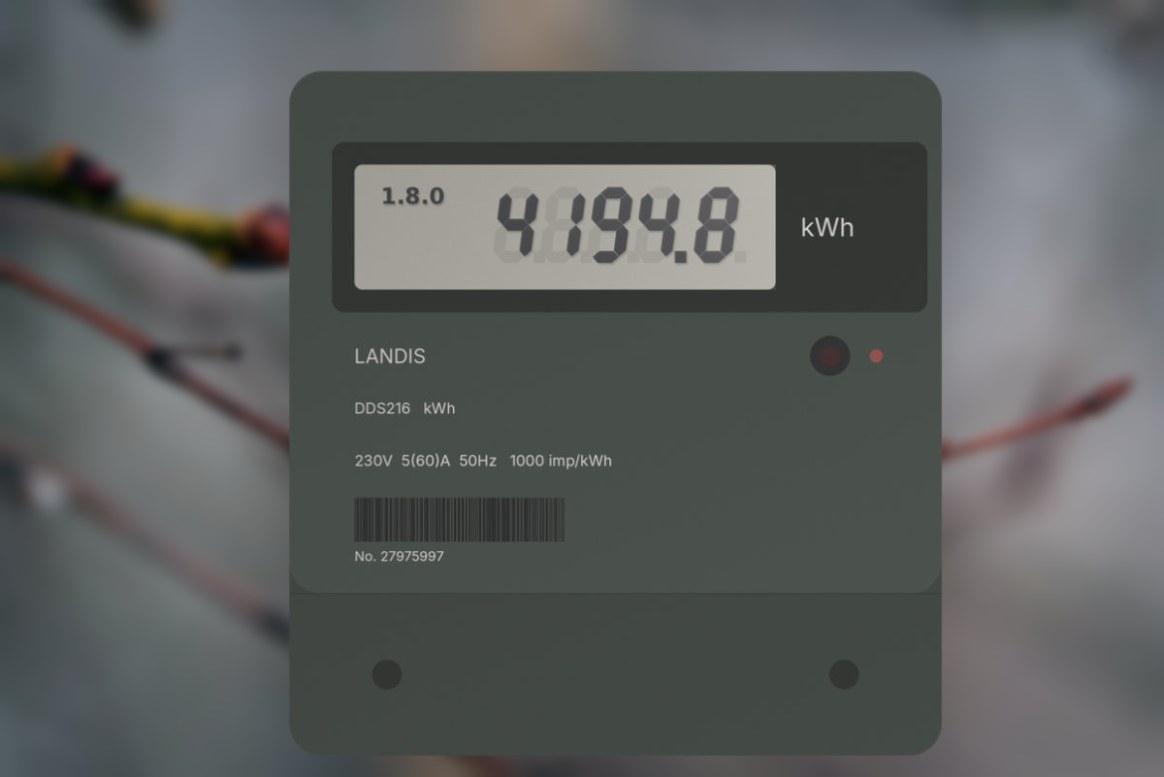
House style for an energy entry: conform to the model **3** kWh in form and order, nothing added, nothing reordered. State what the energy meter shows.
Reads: **4194.8** kWh
